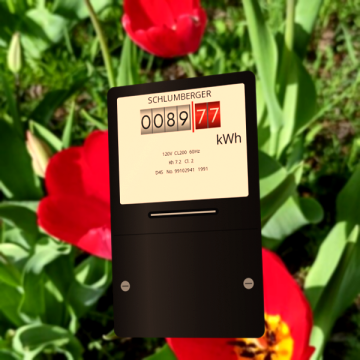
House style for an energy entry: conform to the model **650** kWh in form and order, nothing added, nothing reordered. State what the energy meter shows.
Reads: **89.77** kWh
